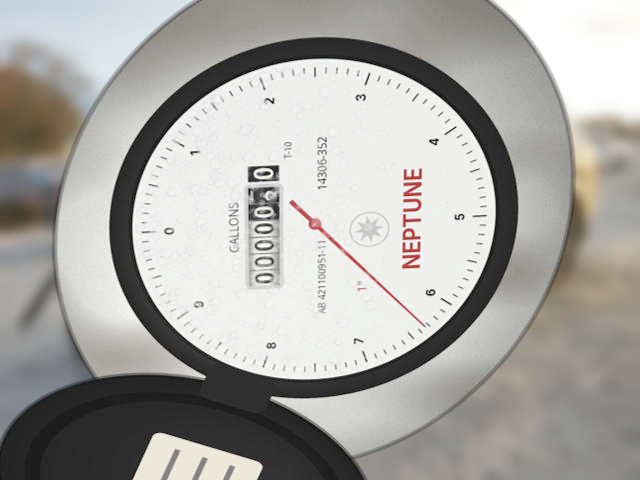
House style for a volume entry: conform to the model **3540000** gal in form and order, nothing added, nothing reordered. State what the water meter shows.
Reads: **26.3** gal
